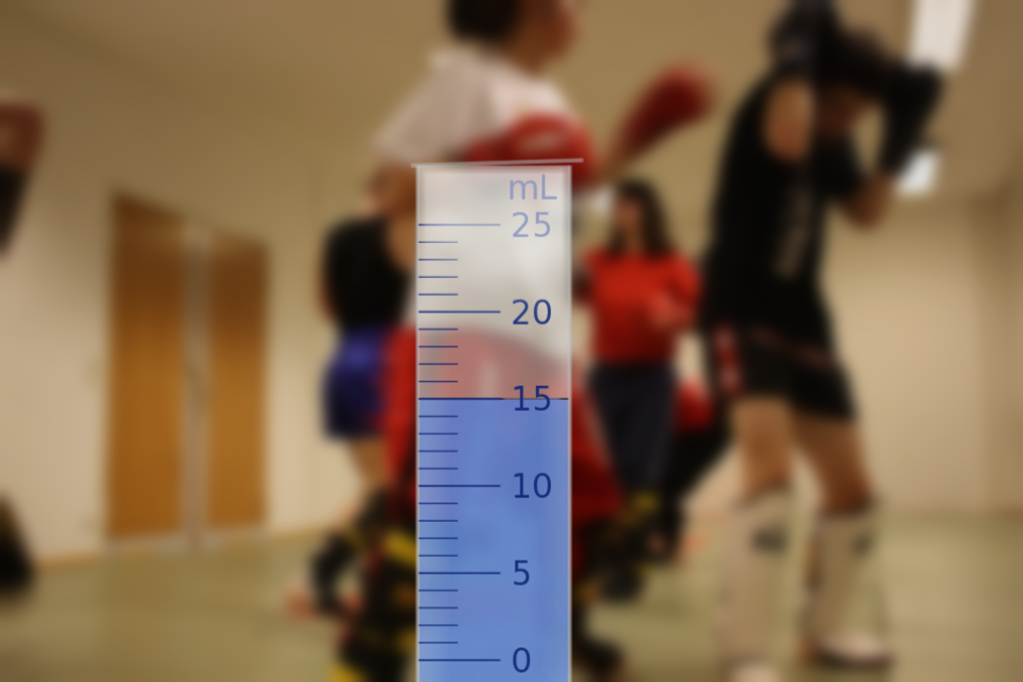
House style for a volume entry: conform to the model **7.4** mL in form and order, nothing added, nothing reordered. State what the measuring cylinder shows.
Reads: **15** mL
